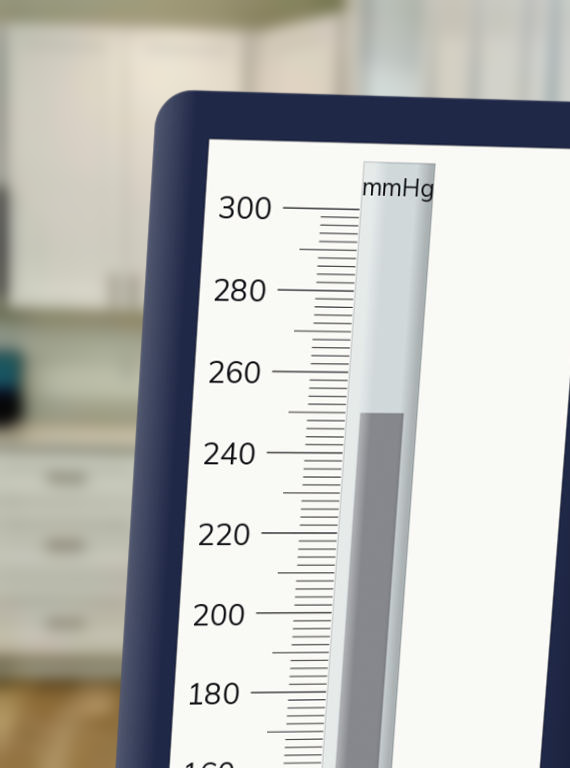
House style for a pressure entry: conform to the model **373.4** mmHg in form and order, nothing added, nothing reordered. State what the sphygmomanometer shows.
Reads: **250** mmHg
